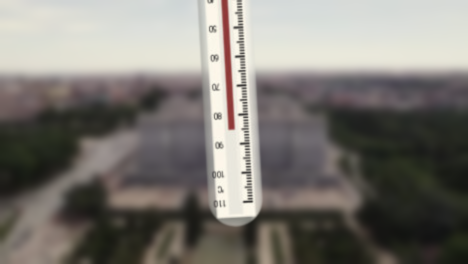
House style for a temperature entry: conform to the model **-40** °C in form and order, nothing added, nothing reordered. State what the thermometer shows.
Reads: **85** °C
